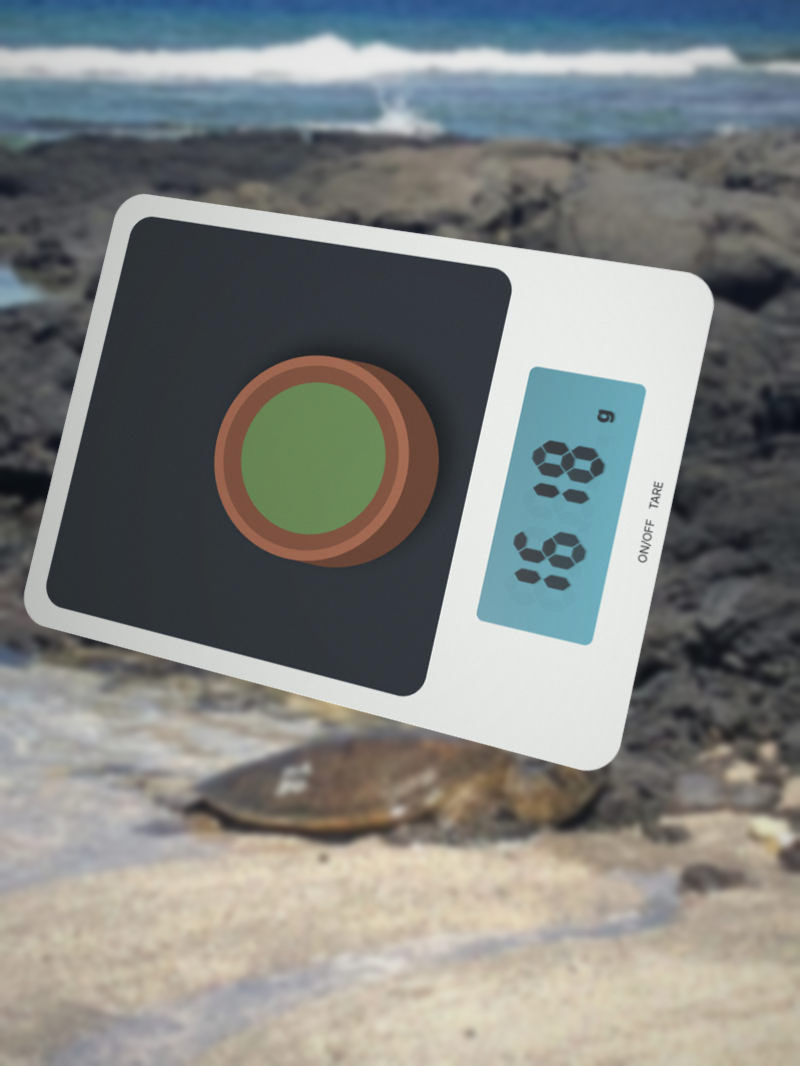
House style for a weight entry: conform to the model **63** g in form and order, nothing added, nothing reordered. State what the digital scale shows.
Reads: **1618** g
